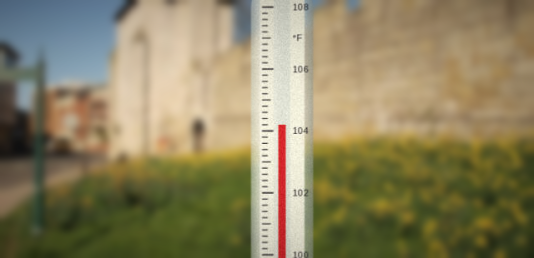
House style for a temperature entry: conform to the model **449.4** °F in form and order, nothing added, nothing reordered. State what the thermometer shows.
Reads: **104.2** °F
